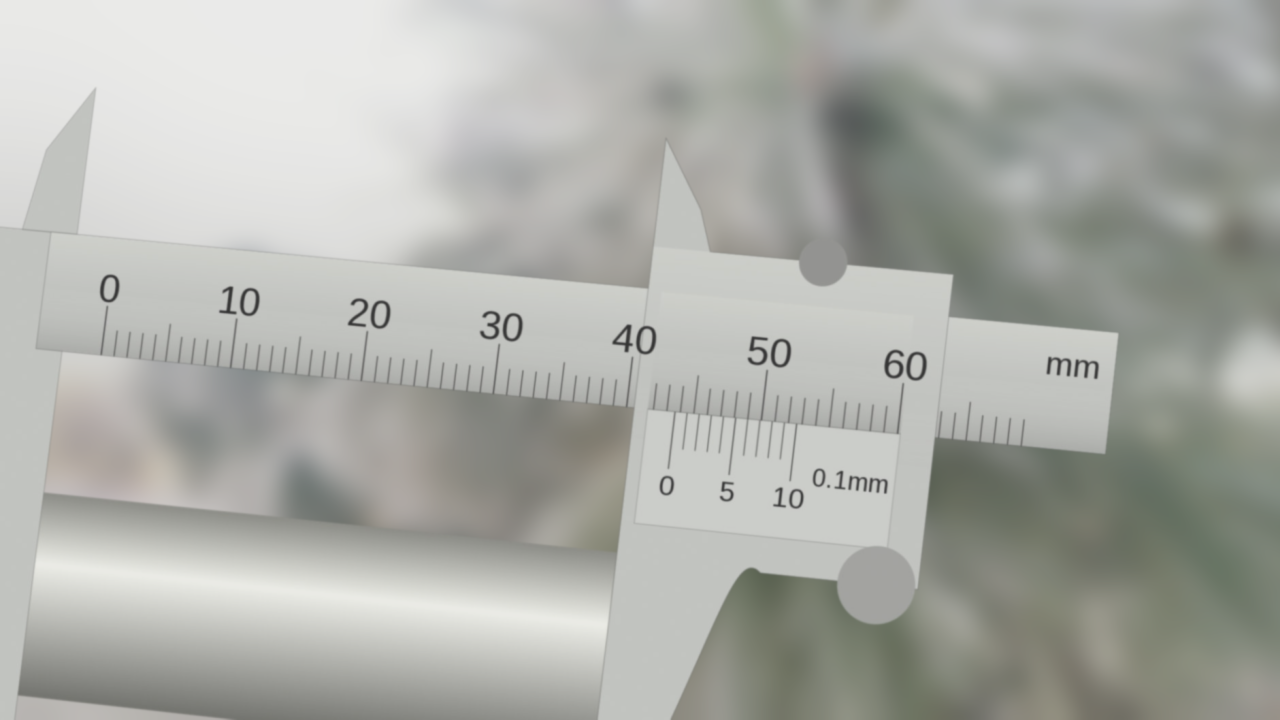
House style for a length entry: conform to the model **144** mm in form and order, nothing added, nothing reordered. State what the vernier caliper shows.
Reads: **43.6** mm
